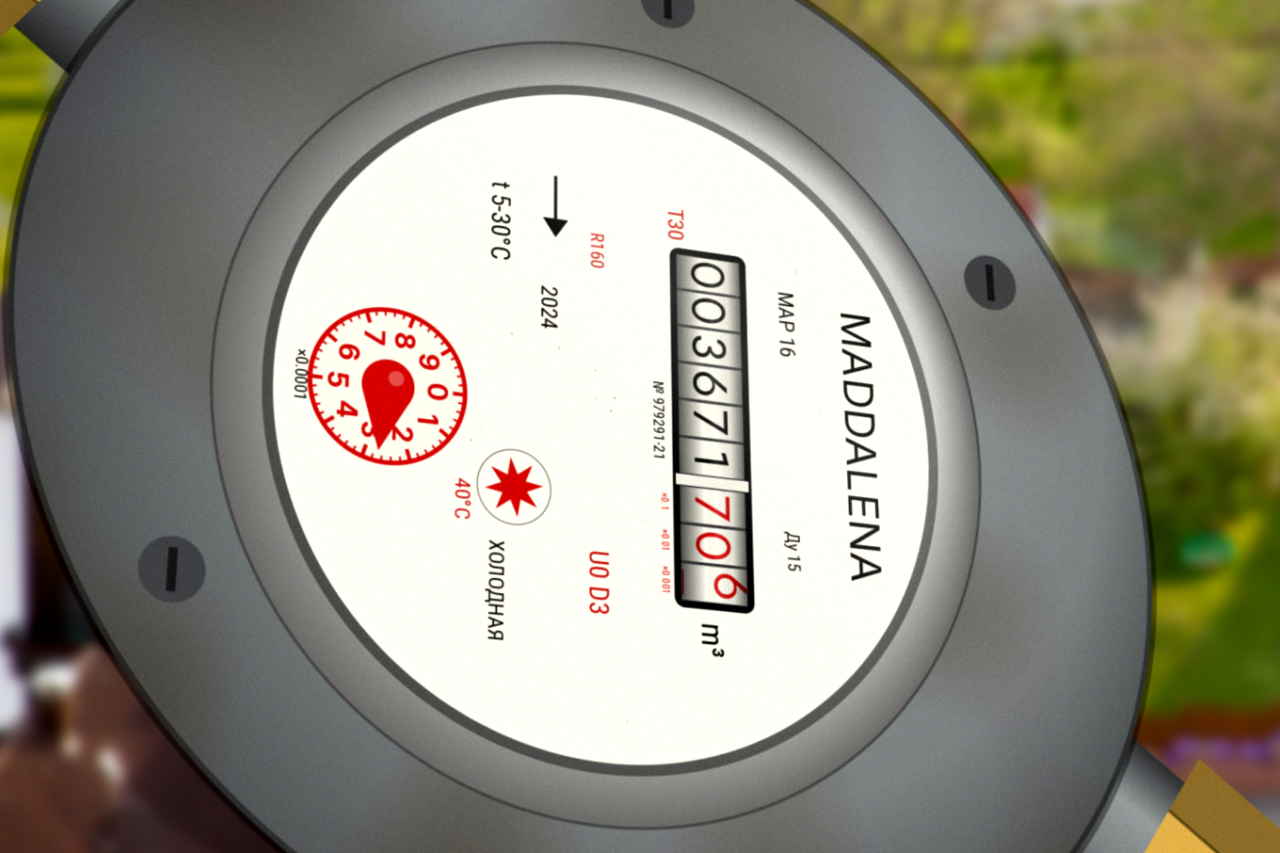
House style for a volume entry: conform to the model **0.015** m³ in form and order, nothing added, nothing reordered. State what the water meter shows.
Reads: **3671.7062** m³
